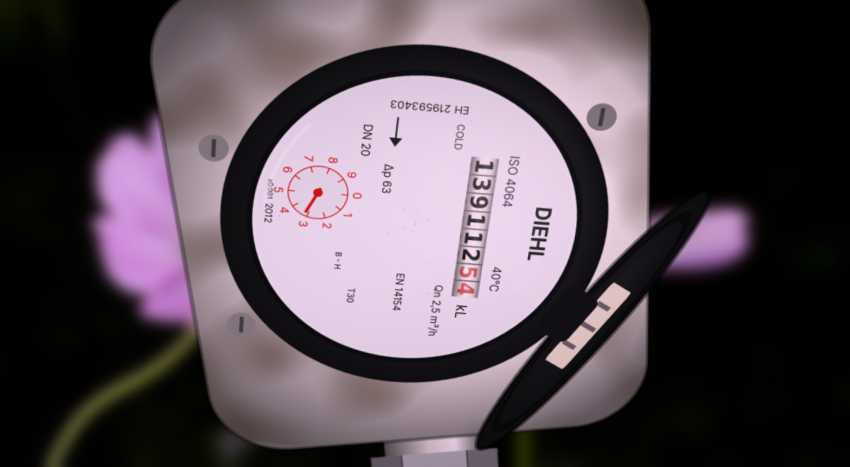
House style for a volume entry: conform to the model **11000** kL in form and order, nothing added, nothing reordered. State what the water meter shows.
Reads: **139112.543** kL
